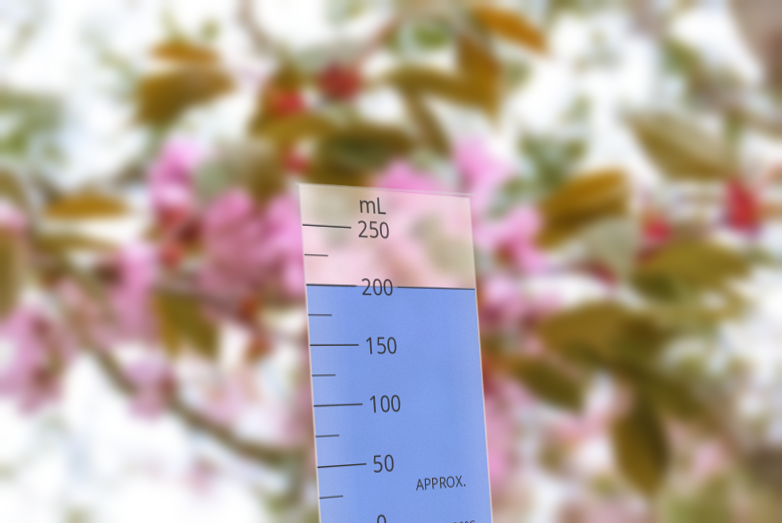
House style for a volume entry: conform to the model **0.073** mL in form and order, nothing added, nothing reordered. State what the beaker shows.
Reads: **200** mL
